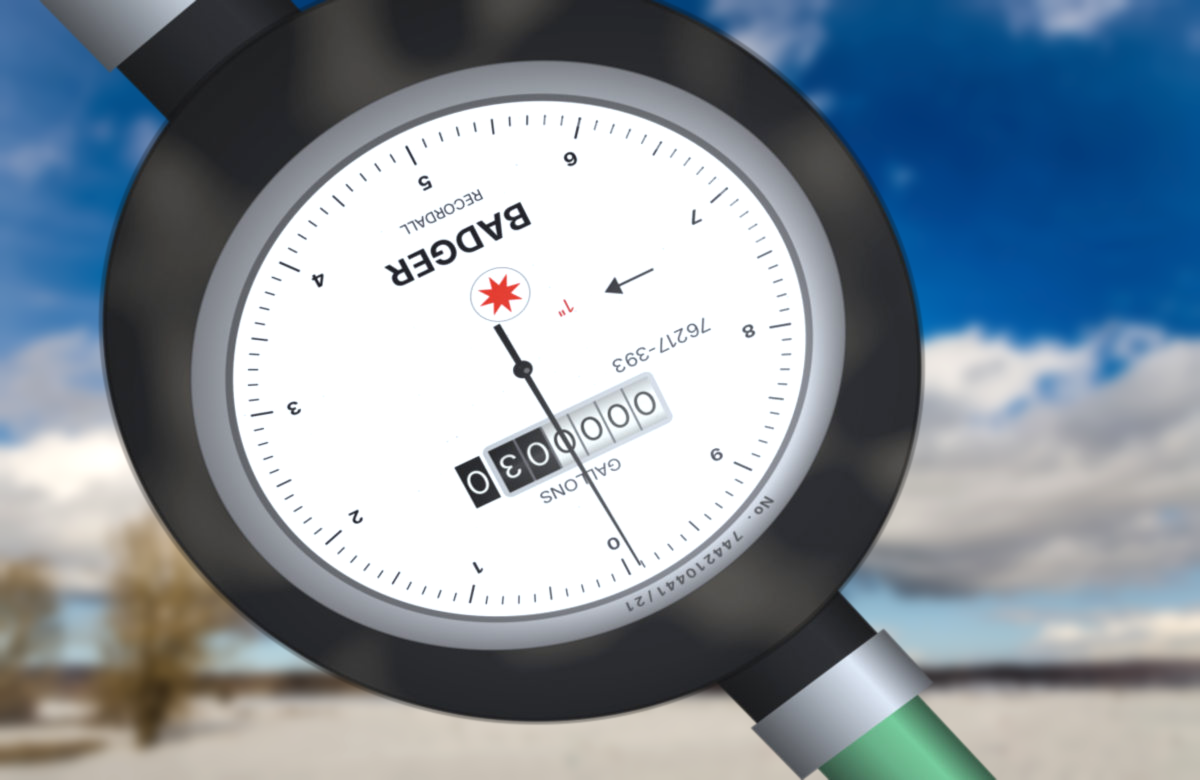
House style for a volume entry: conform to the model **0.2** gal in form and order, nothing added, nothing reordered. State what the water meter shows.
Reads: **29.9** gal
